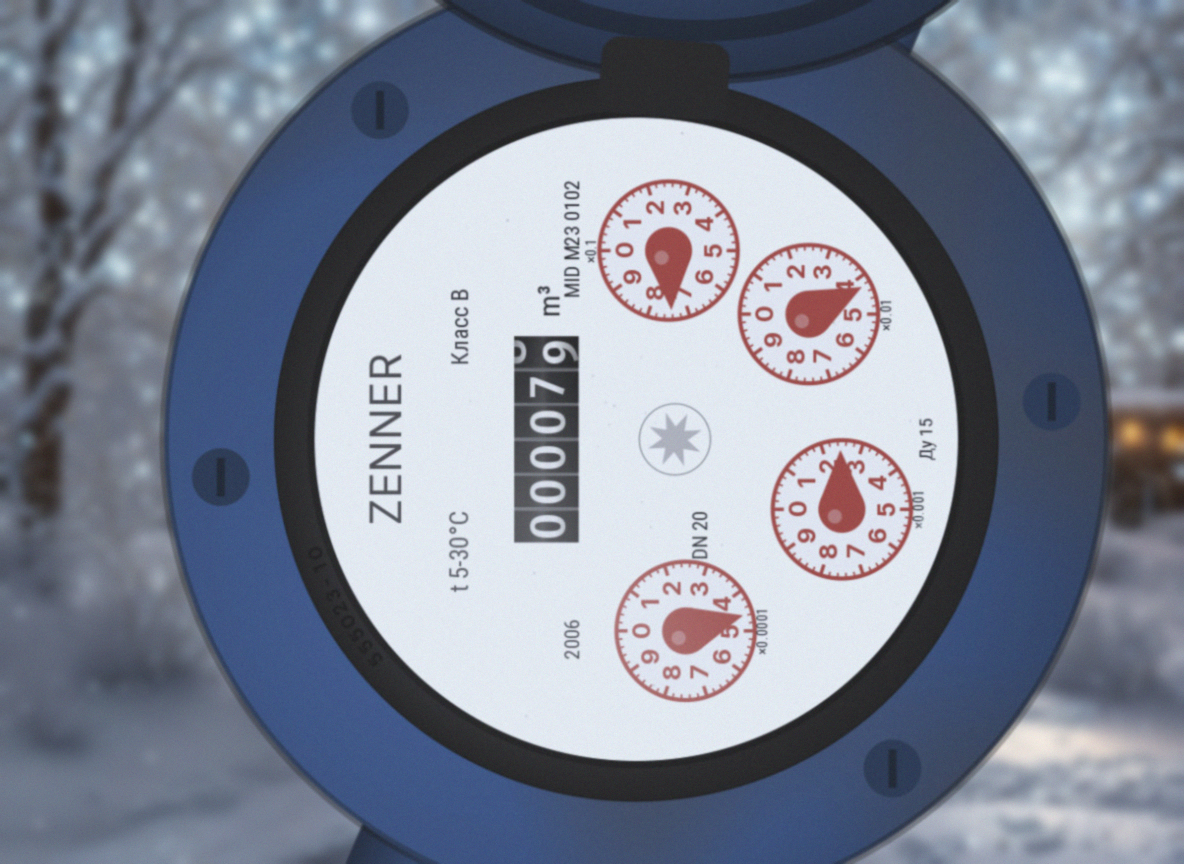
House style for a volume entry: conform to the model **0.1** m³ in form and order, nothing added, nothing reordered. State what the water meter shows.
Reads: **78.7424** m³
